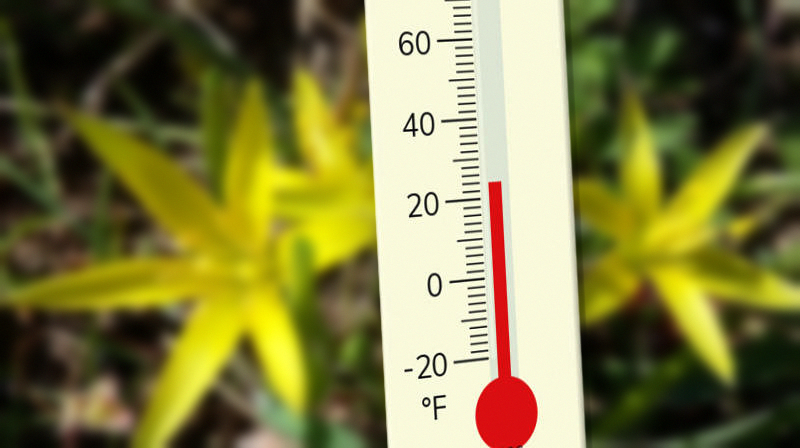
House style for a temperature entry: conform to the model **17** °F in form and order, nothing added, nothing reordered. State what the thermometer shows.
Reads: **24** °F
